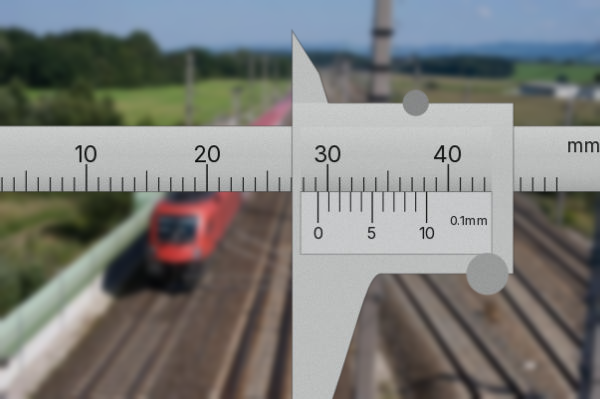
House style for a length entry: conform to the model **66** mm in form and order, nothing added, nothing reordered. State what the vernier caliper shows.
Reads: **29.2** mm
